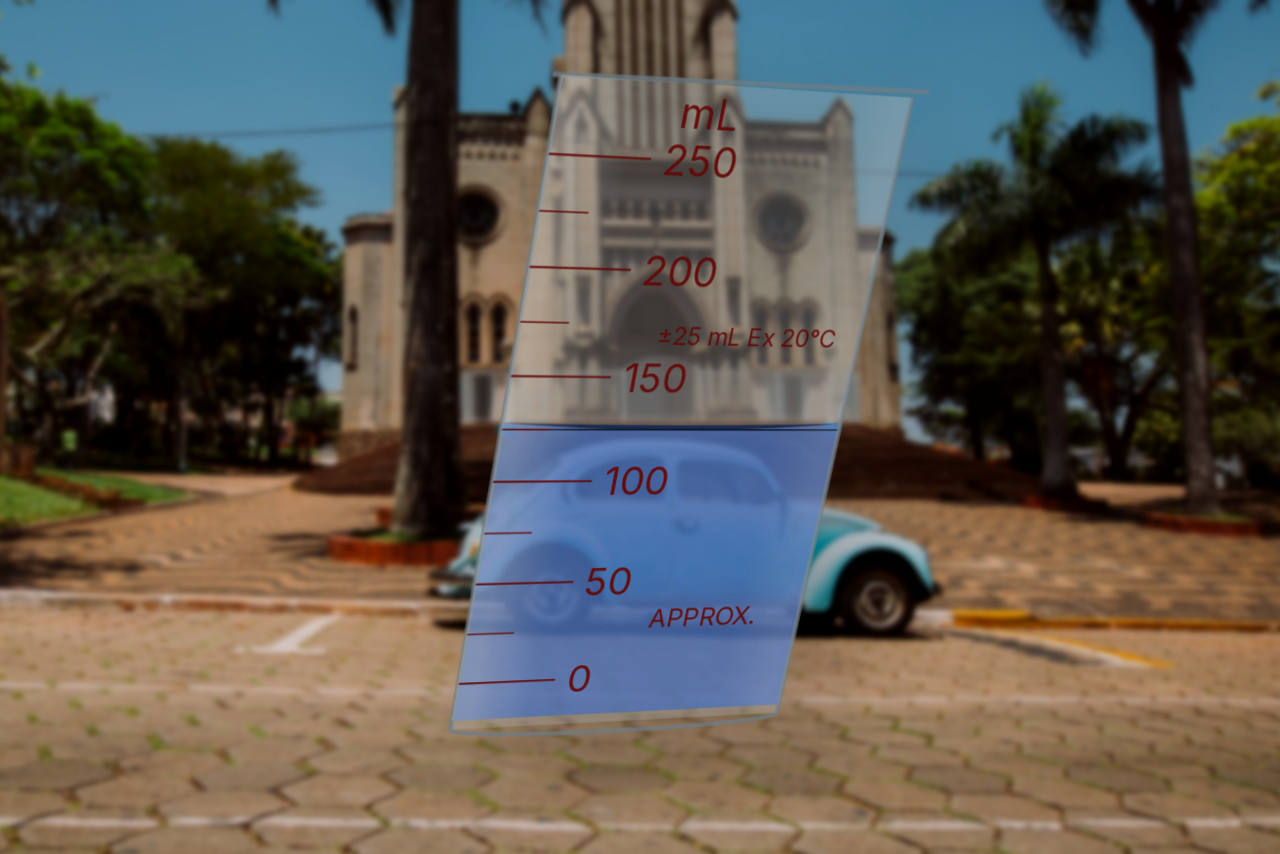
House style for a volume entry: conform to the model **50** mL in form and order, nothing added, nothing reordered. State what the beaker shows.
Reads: **125** mL
